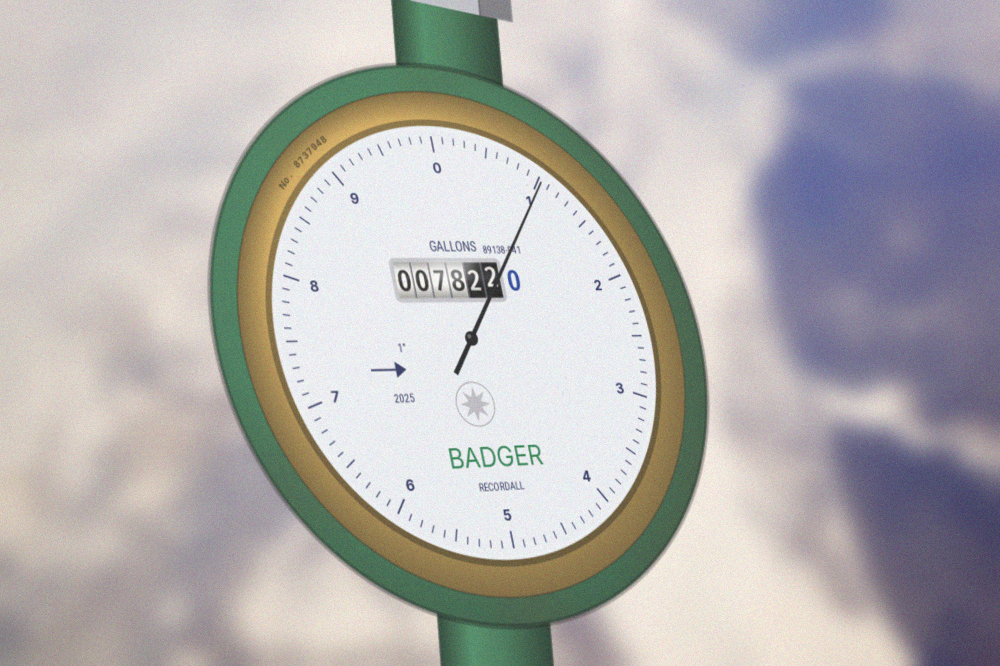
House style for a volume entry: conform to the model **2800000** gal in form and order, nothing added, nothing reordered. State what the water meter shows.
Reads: **78221.0** gal
